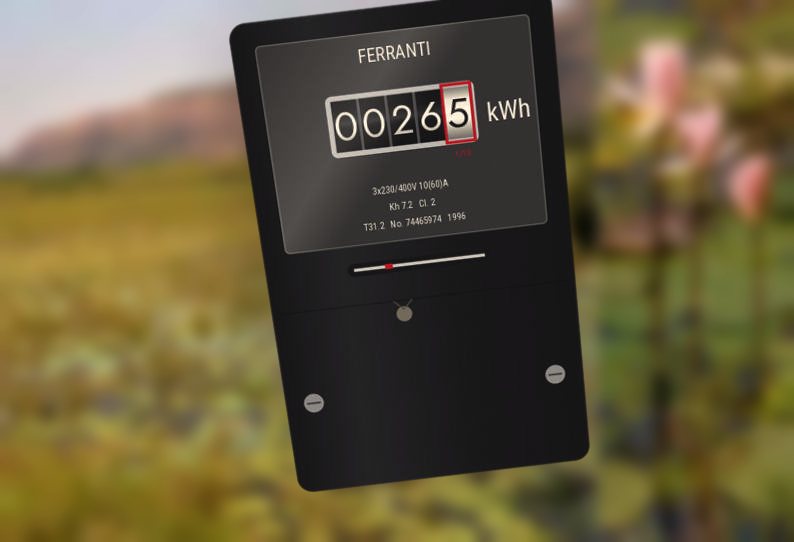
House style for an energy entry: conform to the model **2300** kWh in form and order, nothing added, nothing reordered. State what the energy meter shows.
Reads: **26.5** kWh
